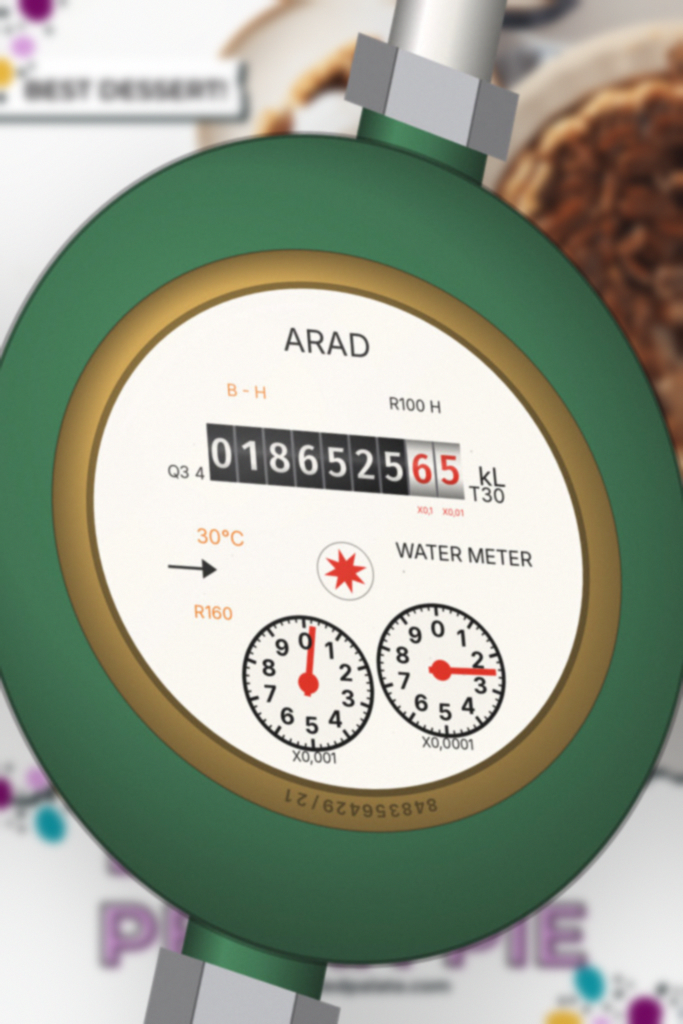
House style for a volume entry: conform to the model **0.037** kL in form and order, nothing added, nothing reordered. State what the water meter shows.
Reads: **186525.6502** kL
